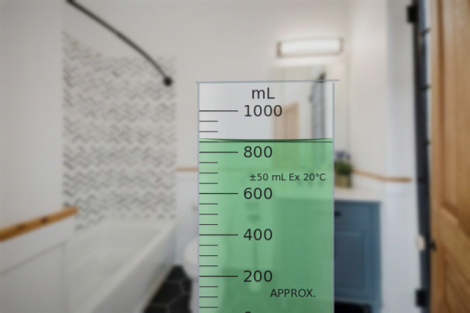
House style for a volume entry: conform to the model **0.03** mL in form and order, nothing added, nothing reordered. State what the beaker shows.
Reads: **850** mL
